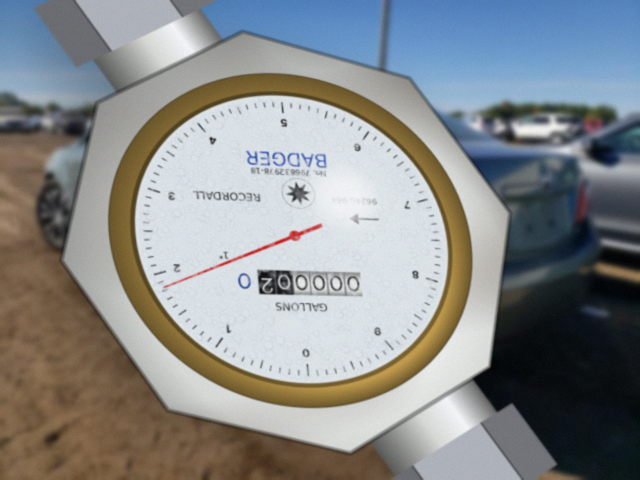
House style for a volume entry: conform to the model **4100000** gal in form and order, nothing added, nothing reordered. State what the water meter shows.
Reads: **21.8** gal
